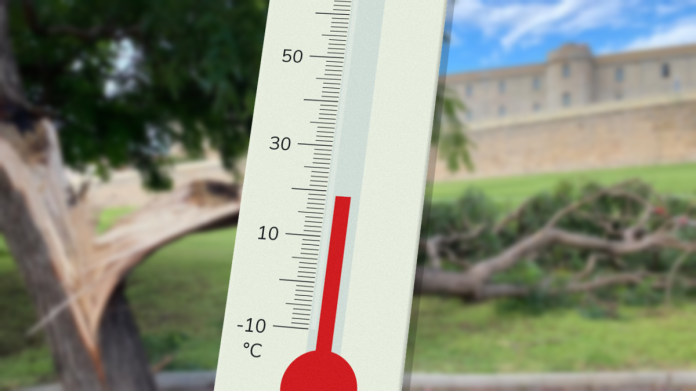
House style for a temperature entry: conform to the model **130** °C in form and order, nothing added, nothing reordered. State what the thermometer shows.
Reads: **19** °C
